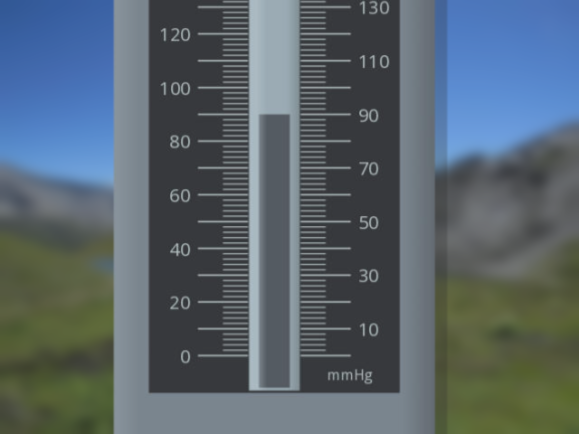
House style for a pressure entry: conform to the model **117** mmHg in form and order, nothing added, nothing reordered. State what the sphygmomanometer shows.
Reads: **90** mmHg
